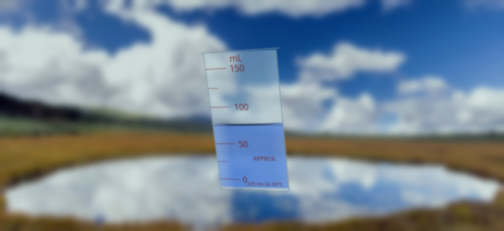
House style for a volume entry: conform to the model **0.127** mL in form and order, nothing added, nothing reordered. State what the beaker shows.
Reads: **75** mL
